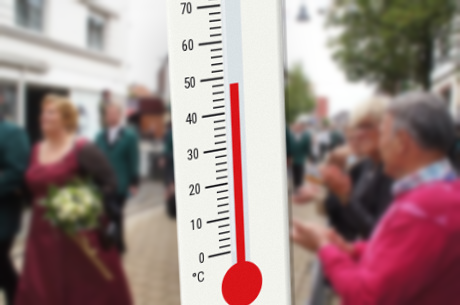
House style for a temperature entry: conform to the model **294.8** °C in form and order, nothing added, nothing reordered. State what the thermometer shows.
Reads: **48** °C
